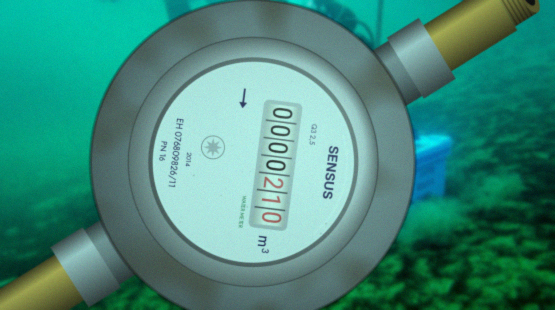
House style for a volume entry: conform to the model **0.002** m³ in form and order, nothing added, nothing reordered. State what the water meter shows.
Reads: **0.210** m³
